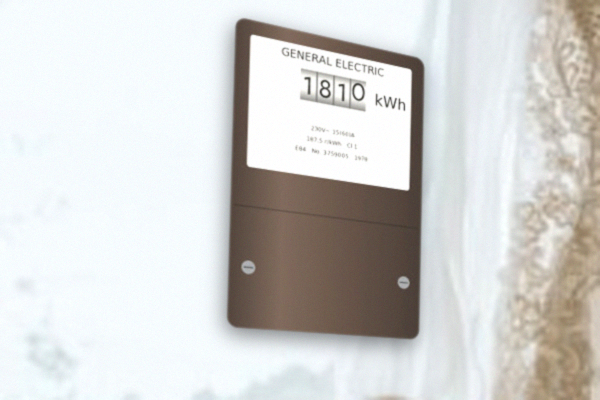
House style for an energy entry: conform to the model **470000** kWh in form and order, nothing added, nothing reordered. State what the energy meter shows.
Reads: **1810** kWh
